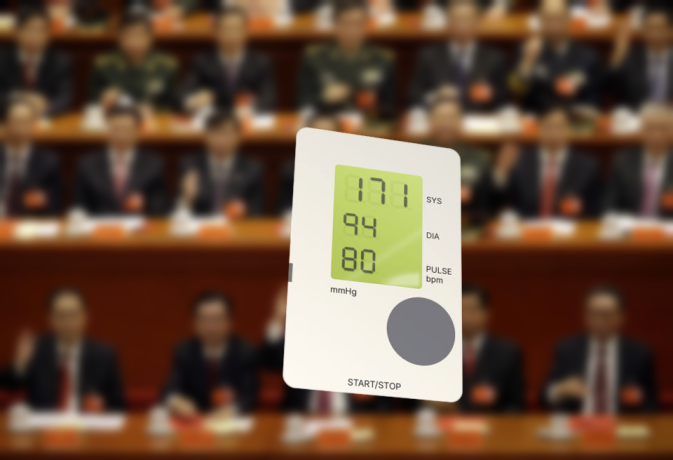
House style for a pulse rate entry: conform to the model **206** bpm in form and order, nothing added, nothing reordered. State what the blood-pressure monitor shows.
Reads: **80** bpm
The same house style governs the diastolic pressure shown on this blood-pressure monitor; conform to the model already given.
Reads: **94** mmHg
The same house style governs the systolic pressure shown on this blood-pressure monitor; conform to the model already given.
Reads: **171** mmHg
